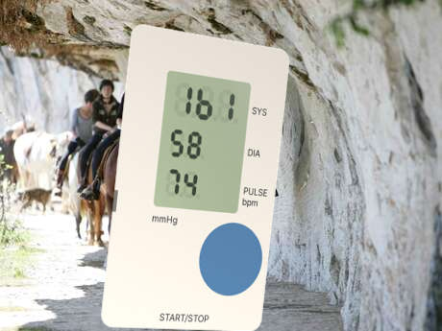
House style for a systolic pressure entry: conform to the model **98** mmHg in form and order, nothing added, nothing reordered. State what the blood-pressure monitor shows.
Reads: **161** mmHg
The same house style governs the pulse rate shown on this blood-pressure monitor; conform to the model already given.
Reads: **74** bpm
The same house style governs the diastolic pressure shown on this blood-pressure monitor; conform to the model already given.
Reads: **58** mmHg
